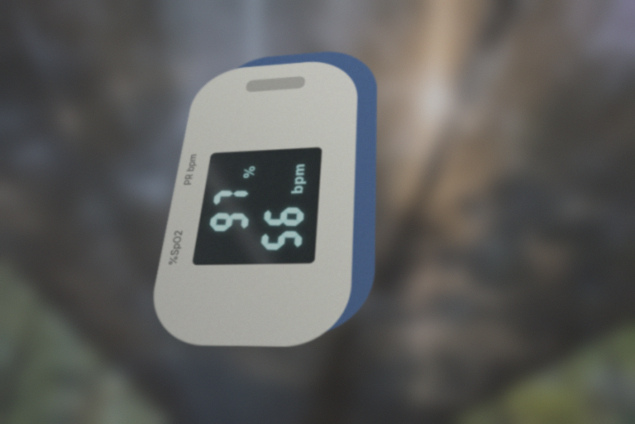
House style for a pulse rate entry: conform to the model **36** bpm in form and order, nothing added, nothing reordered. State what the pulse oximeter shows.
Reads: **56** bpm
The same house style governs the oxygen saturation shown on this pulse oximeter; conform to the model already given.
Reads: **97** %
